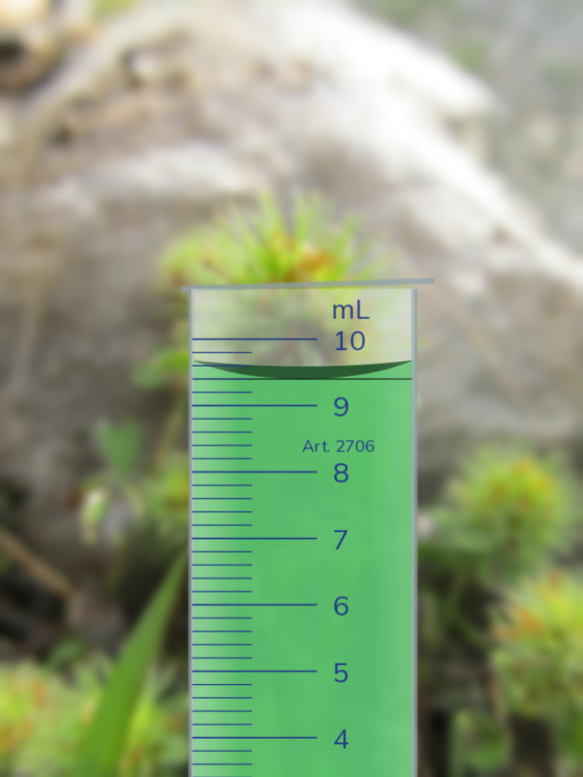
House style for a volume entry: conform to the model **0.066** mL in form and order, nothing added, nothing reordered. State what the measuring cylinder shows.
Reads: **9.4** mL
